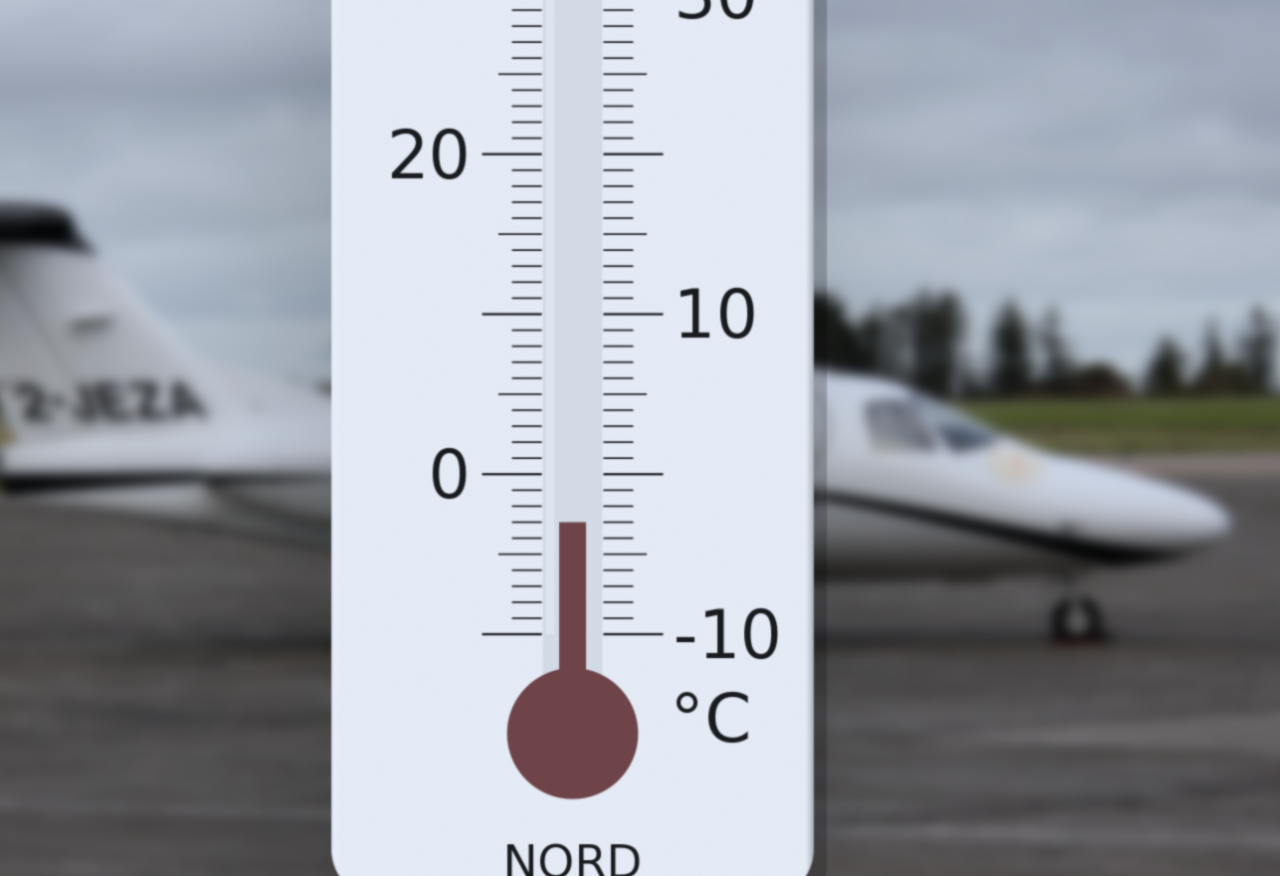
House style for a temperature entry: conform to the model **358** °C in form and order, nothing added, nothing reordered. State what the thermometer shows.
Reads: **-3** °C
